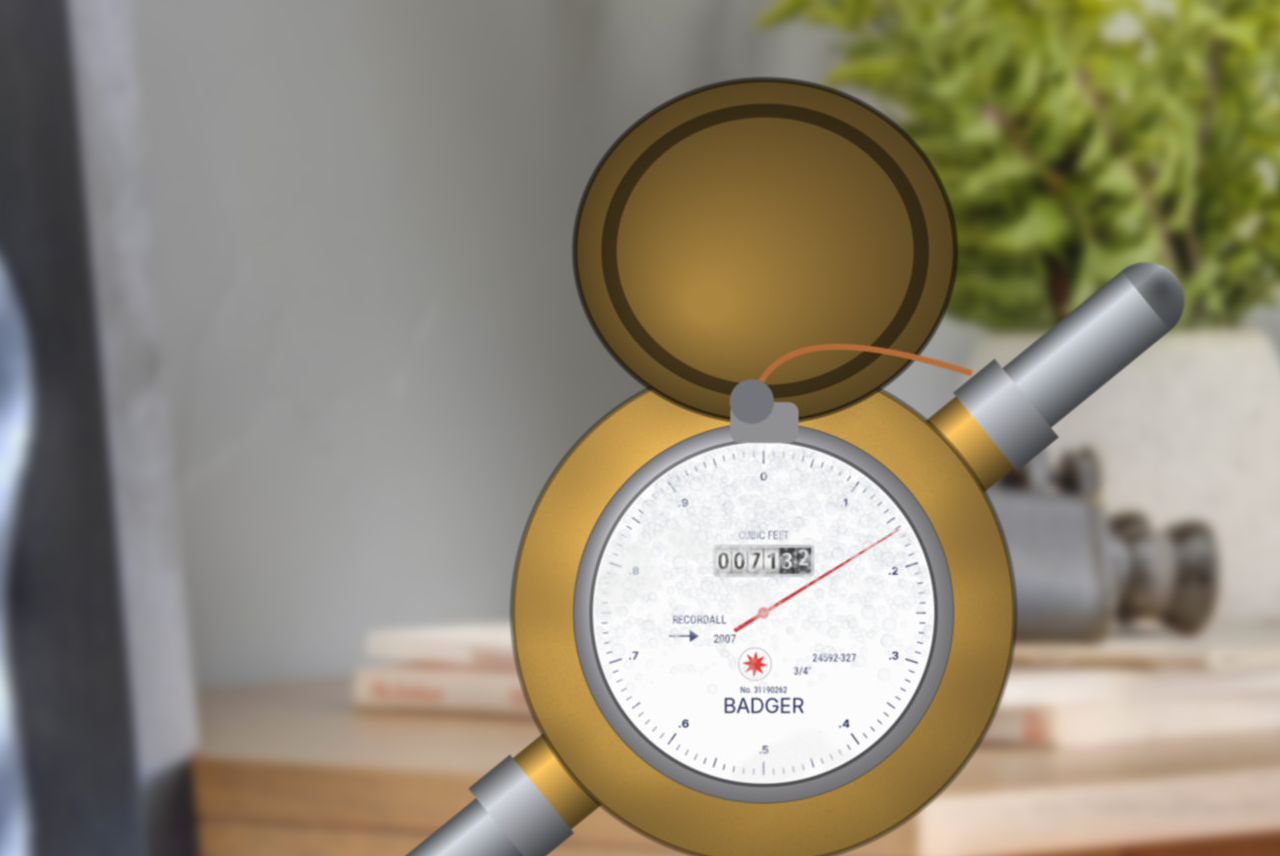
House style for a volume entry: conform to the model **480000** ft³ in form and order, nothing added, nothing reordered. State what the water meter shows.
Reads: **7132.16** ft³
